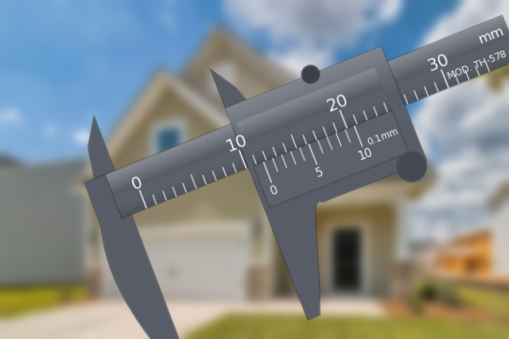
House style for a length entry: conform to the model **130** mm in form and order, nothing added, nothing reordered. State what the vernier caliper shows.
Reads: **11.7** mm
